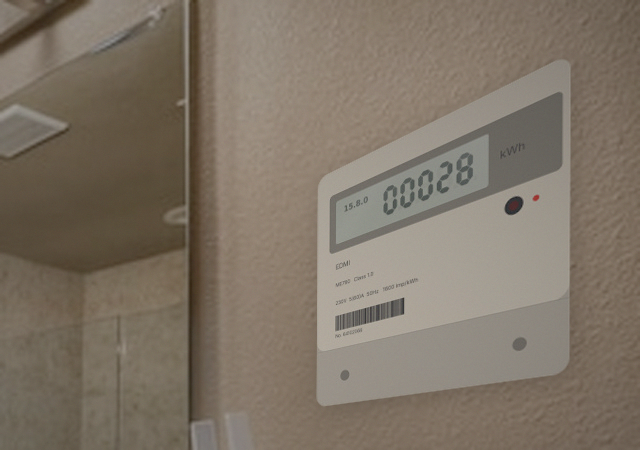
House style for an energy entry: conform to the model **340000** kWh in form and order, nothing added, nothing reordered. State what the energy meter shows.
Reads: **28** kWh
